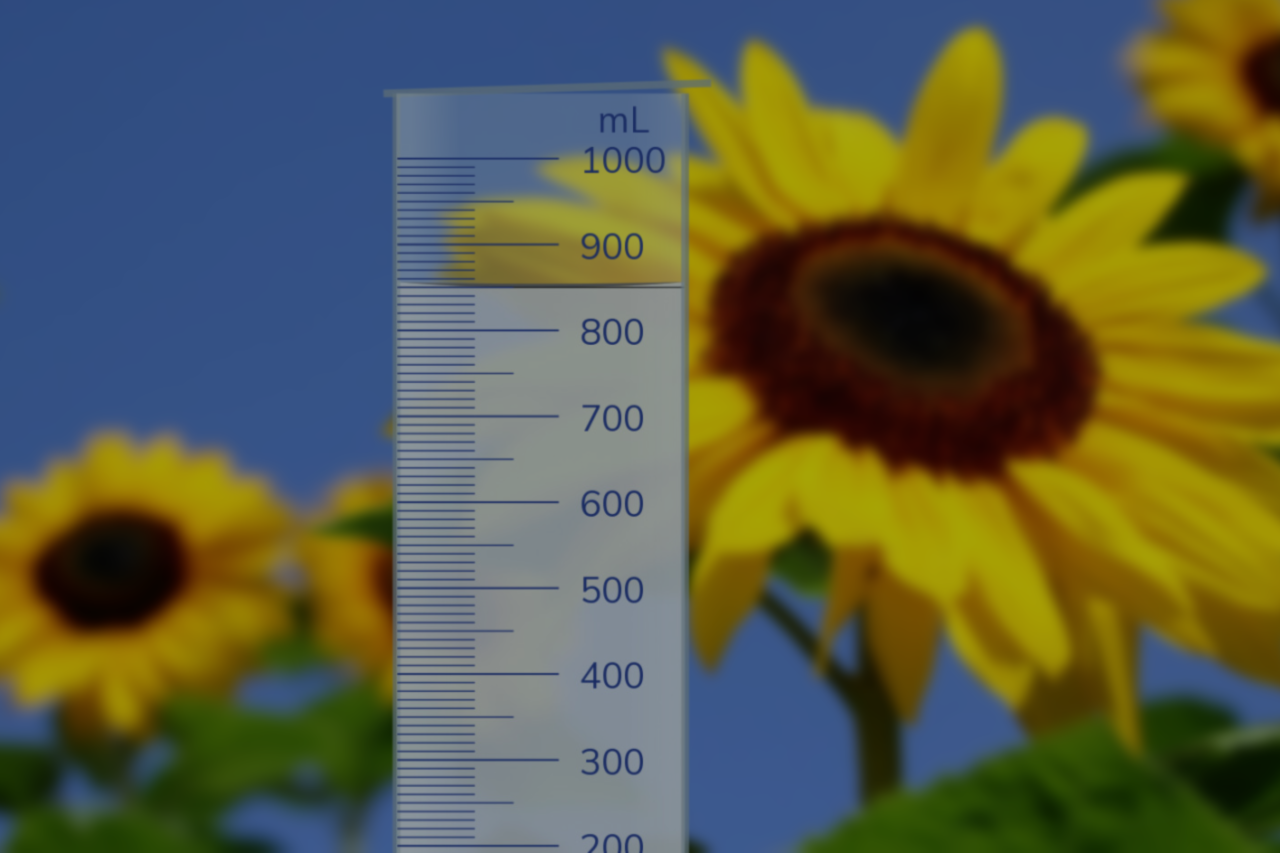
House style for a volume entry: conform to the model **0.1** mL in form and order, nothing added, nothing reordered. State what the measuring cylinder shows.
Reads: **850** mL
